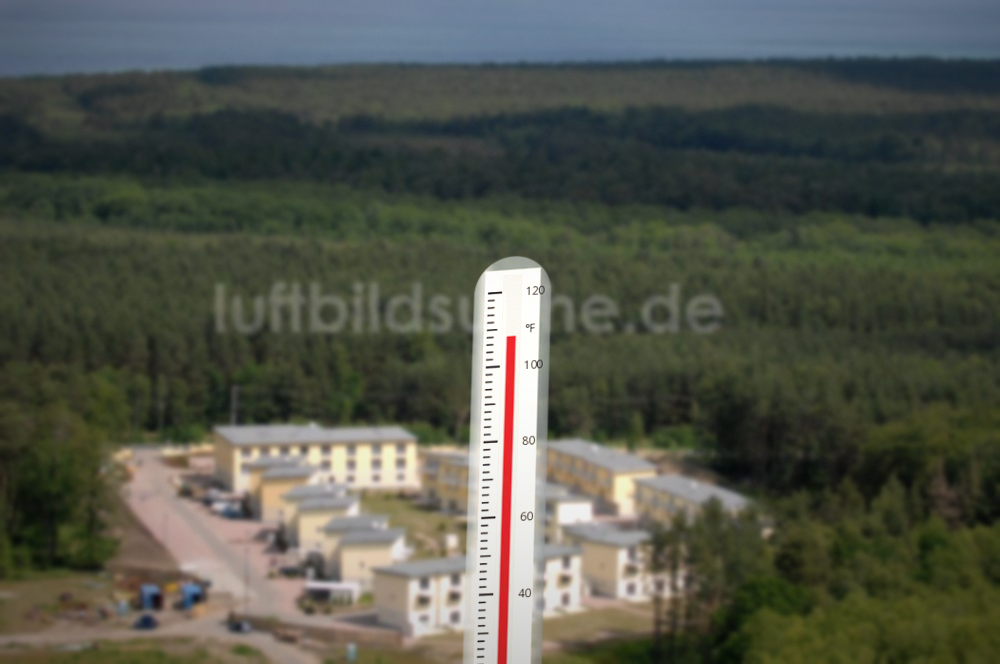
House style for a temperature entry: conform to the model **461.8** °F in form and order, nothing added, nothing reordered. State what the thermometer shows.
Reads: **108** °F
